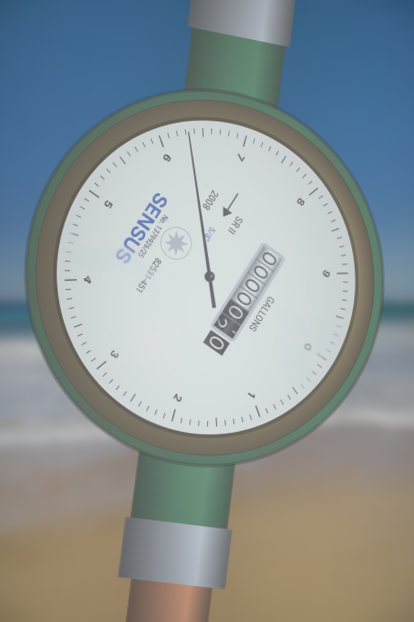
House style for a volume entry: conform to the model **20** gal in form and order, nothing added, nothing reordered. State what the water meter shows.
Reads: **16.3** gal
